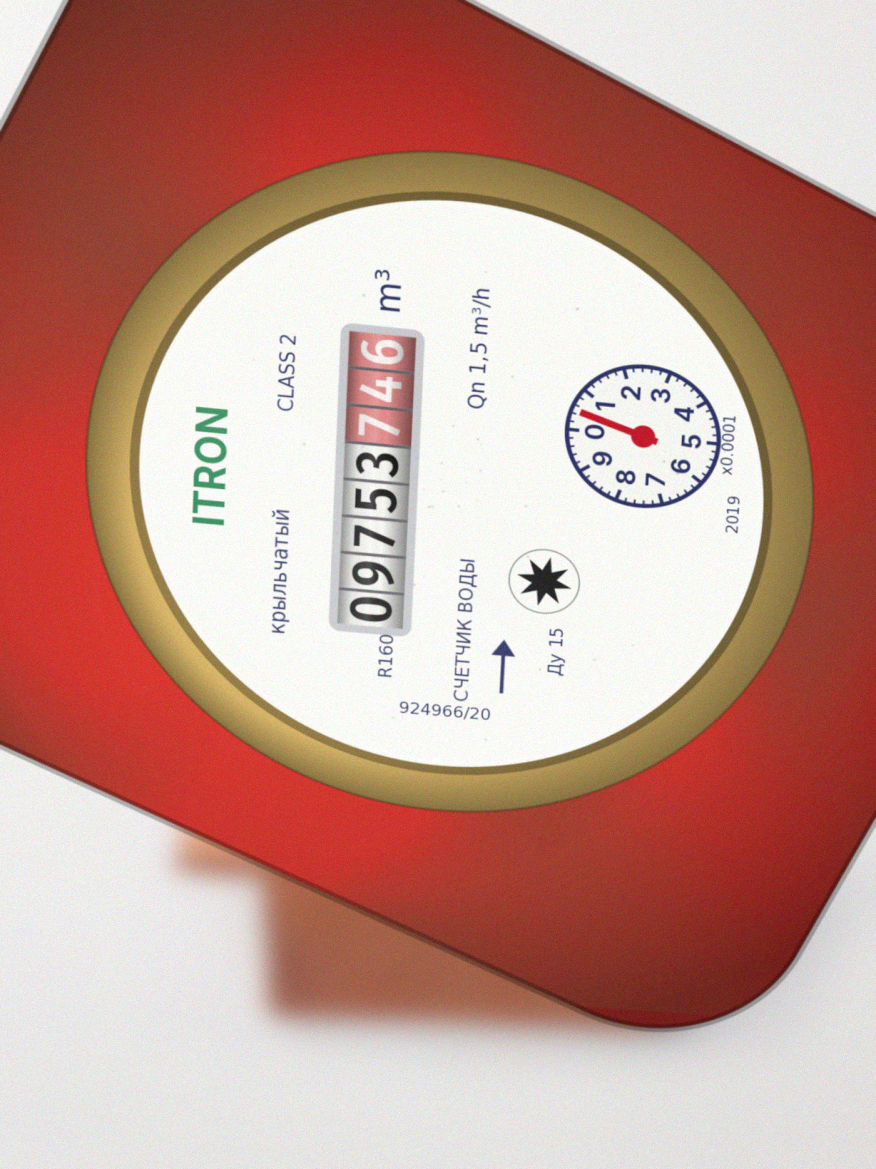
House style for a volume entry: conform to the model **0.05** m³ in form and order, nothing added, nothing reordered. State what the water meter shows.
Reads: **9753.7460** m³
